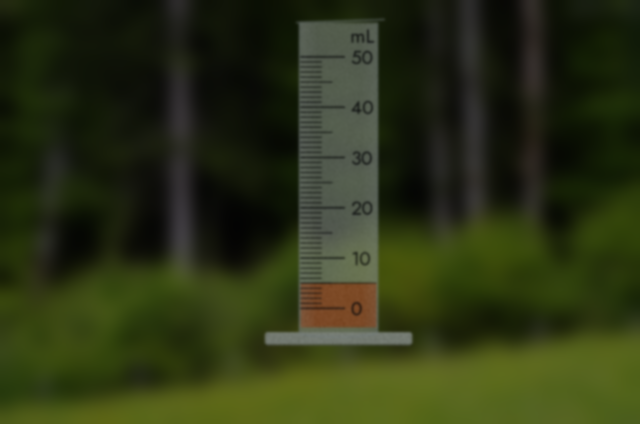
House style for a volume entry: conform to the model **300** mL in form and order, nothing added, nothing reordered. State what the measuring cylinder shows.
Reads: **5** mL
